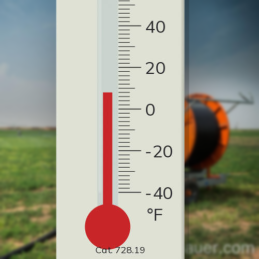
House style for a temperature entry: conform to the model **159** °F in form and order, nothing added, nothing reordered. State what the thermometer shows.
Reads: **8** °F
